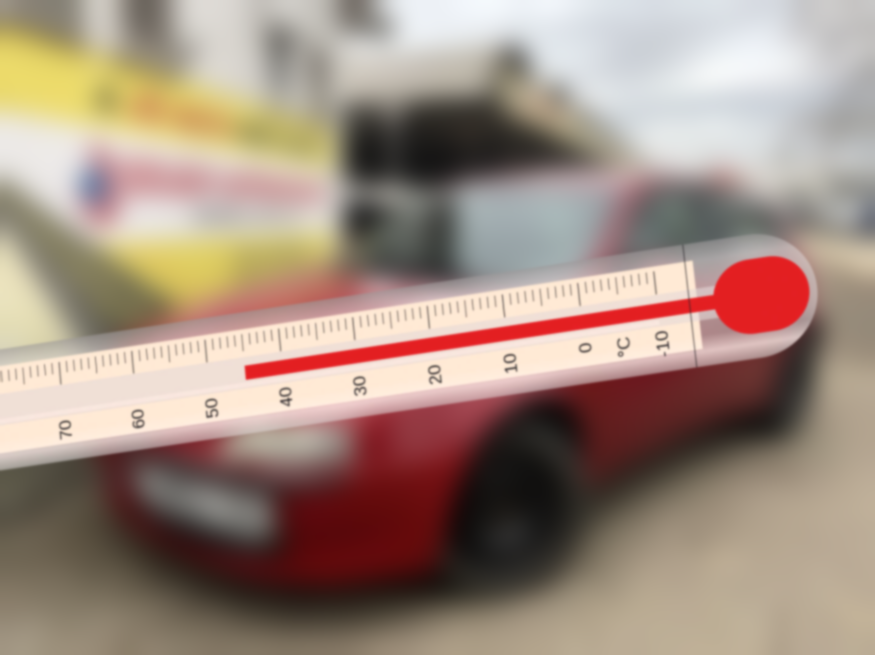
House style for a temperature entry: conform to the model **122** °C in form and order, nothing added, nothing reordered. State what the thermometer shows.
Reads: **45** °C
